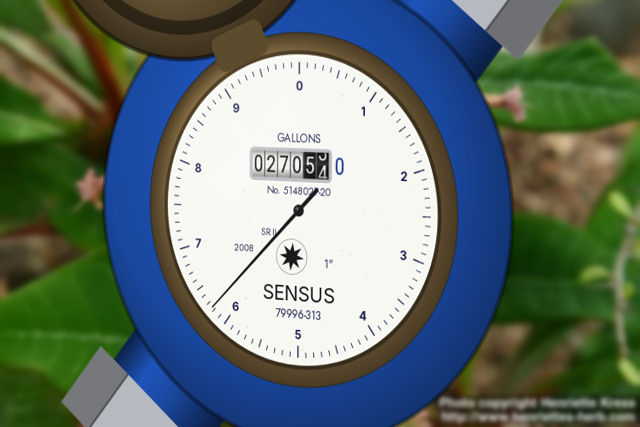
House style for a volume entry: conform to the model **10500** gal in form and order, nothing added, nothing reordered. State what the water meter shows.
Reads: **270536.2** gal
